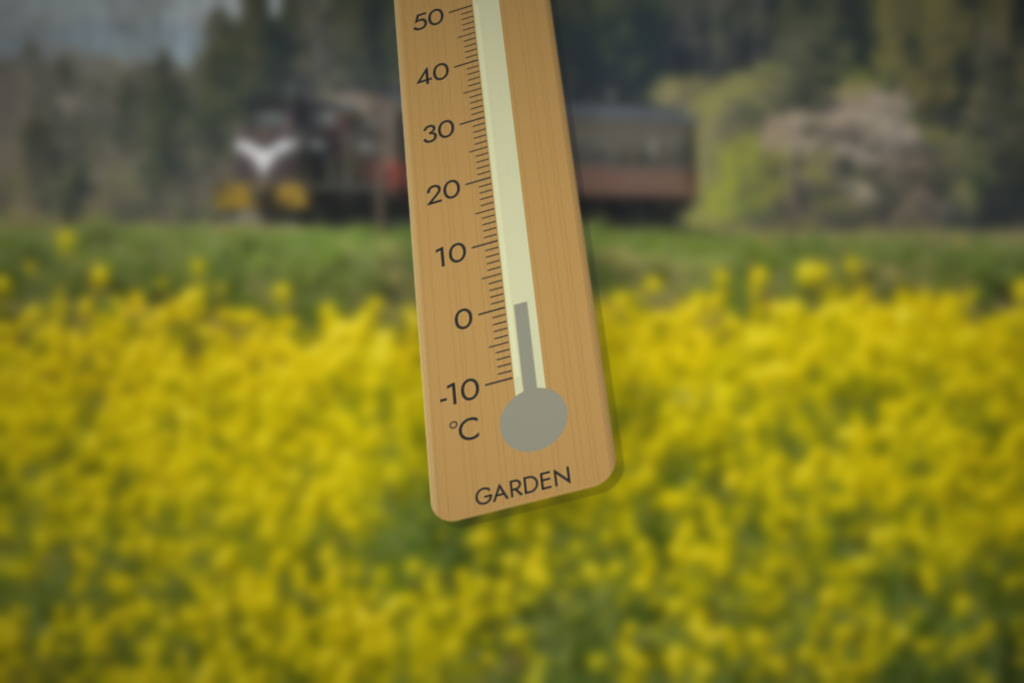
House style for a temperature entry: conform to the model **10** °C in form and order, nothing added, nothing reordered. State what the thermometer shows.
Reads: **0** °C
